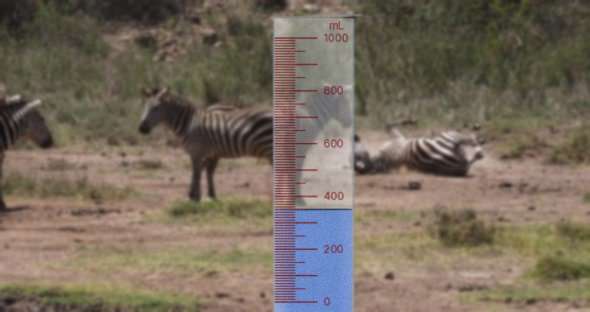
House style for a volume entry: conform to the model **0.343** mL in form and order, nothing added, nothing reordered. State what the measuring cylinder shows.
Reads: **350** mL
